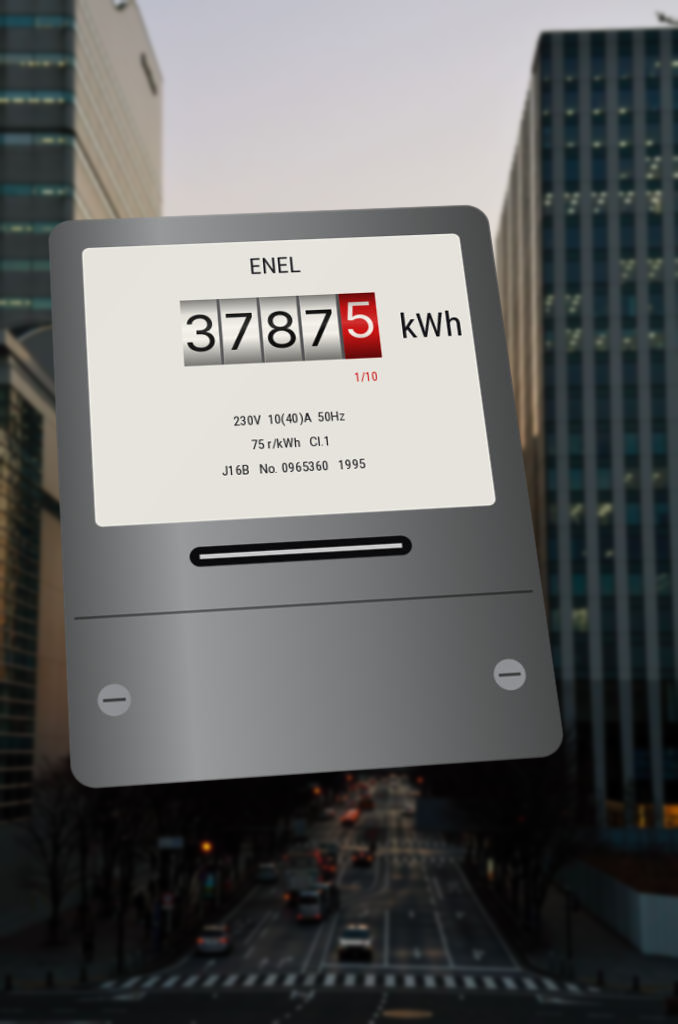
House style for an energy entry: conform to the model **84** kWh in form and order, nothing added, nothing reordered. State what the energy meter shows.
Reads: **3787.5** kWh
